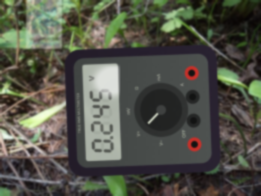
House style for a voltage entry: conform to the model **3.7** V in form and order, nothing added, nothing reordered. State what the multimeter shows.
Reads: **0.245** V
